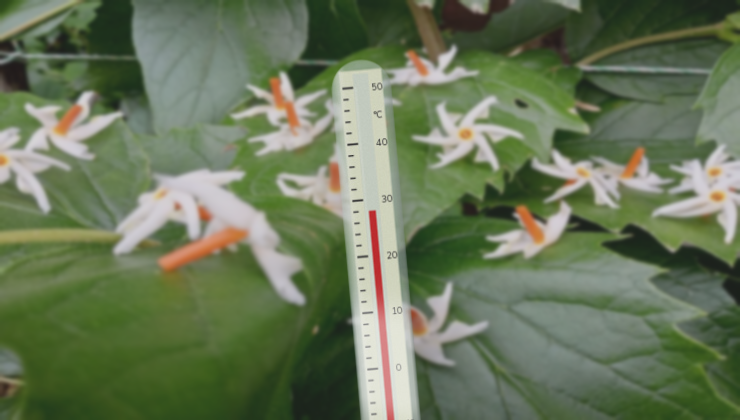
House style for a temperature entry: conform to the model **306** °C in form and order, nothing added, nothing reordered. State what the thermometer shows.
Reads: **28** °C
